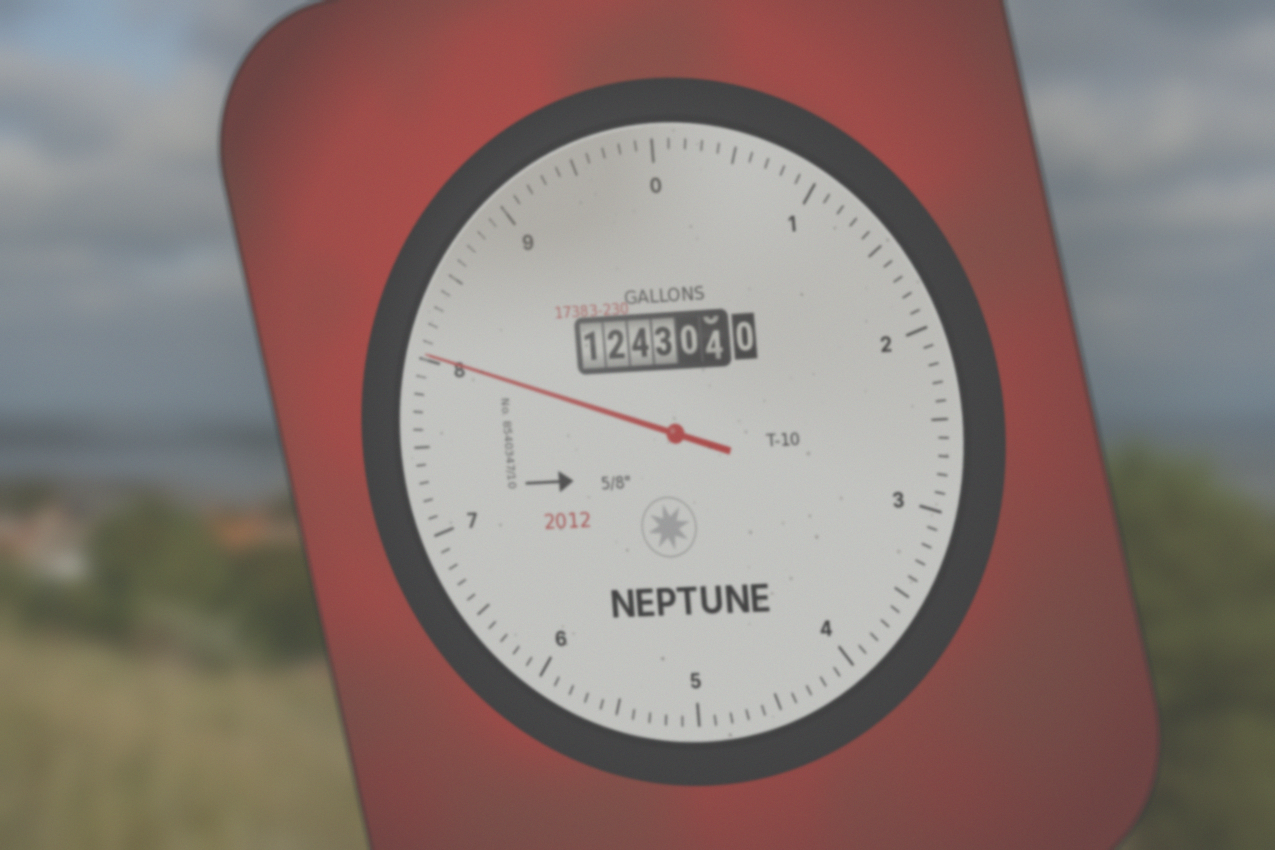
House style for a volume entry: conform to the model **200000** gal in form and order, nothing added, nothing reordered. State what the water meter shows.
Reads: **1243038.0** gal
